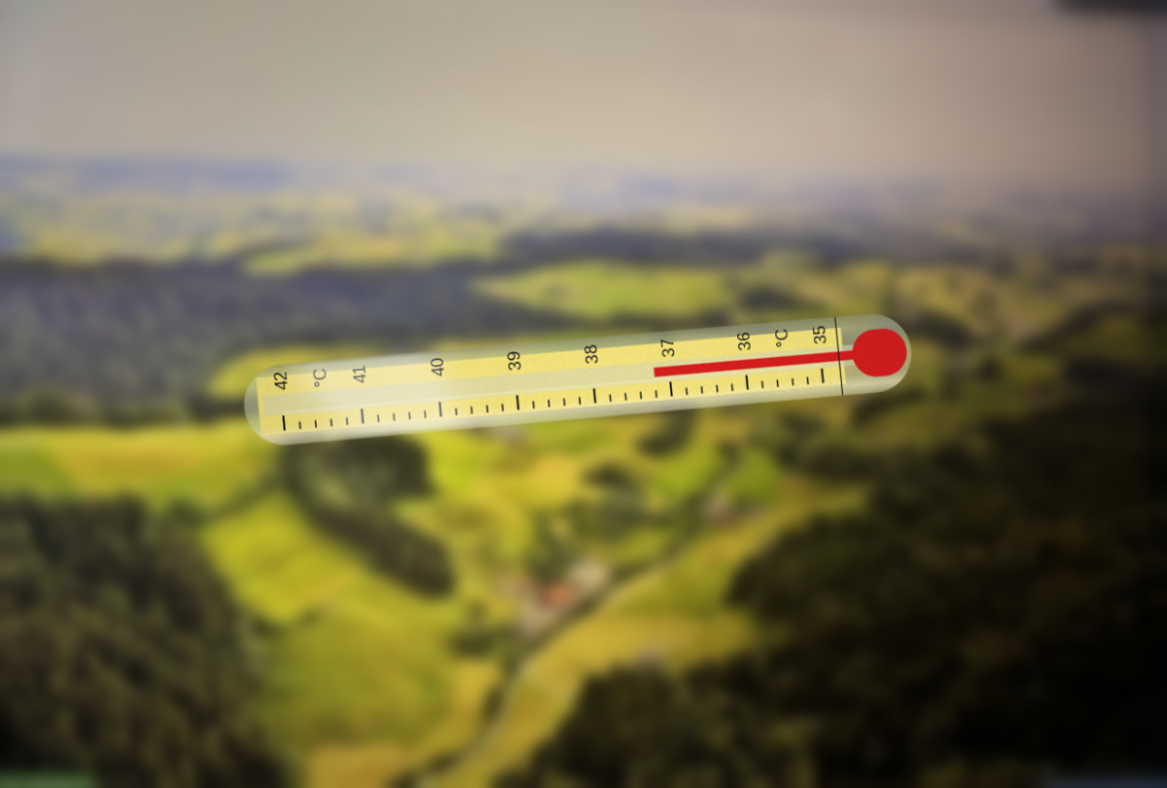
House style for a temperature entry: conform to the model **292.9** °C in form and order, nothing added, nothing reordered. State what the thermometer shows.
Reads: **37.2** °C
